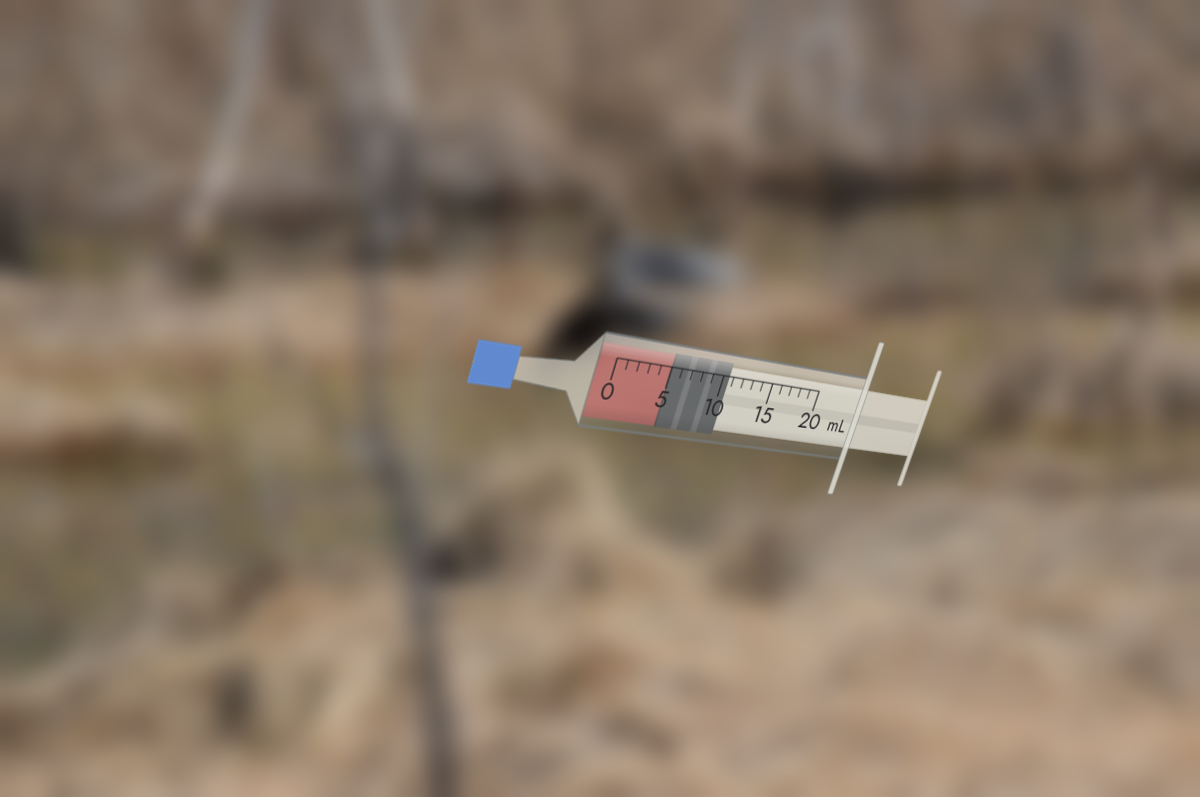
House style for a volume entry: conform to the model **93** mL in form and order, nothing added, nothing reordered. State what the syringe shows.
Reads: **5** mL
